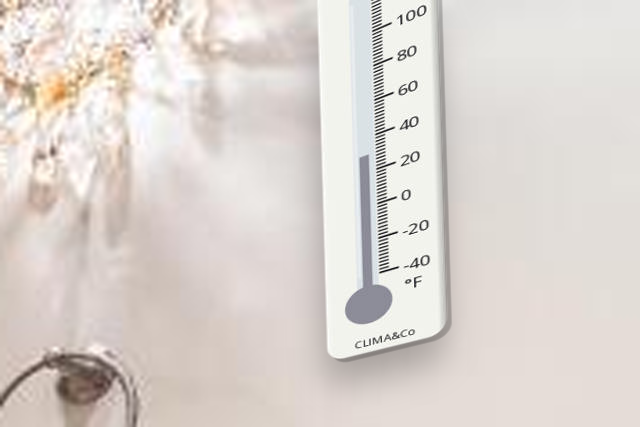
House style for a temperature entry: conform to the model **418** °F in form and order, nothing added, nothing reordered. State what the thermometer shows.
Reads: **30** °F
